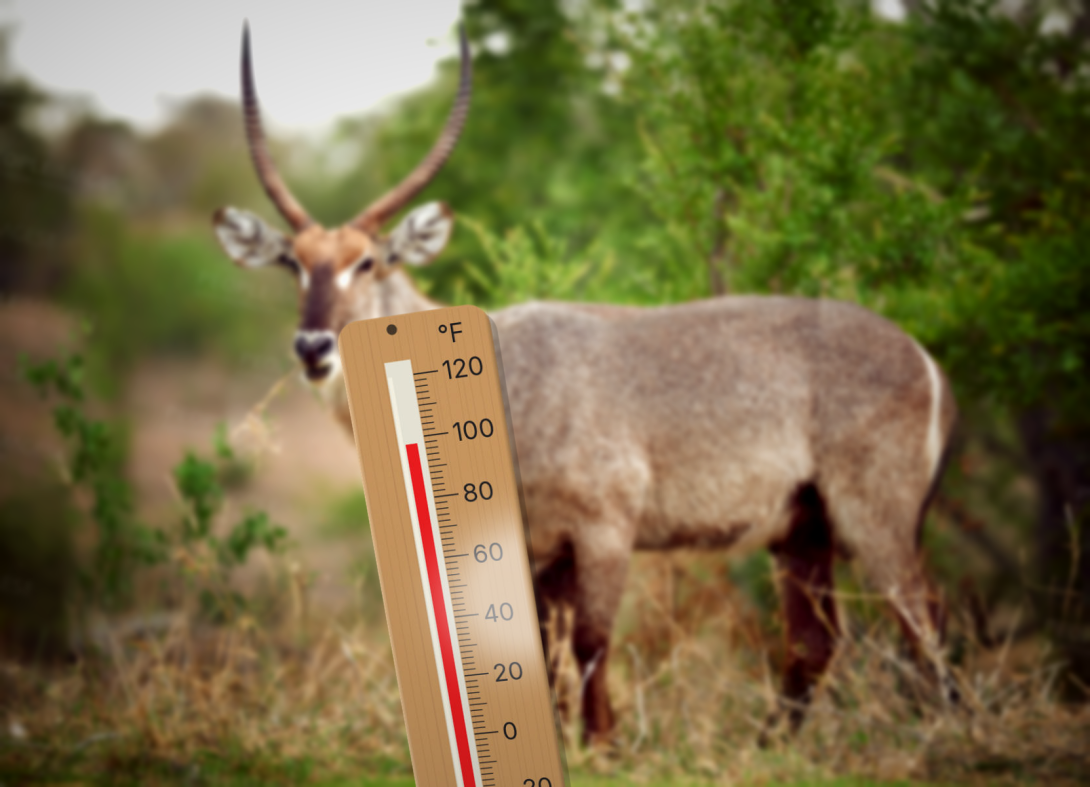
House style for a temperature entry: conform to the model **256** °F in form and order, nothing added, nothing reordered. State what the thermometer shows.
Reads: **98** °F
